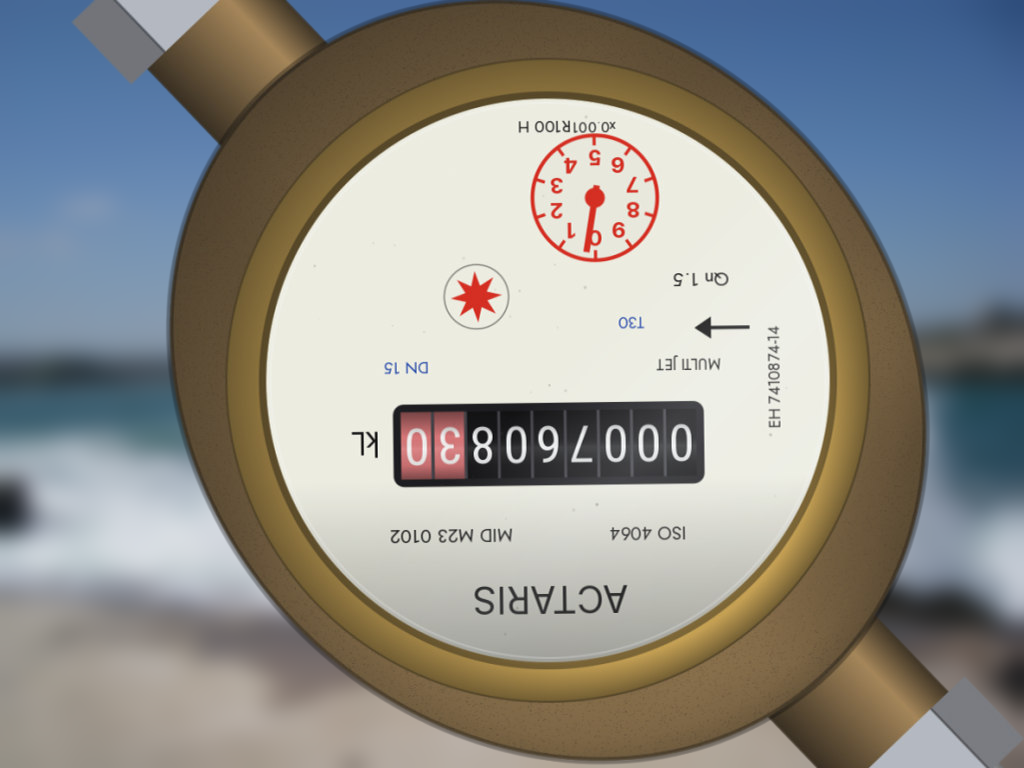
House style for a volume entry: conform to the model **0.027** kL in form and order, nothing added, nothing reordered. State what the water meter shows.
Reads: **7608.300** kL
